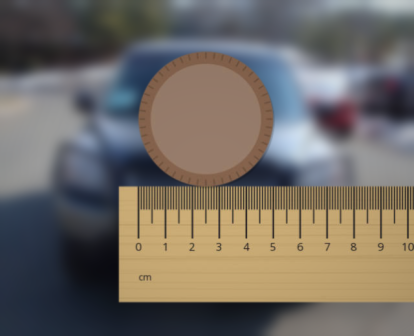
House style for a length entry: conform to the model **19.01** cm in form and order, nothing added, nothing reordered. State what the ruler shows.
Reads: **5** cm
